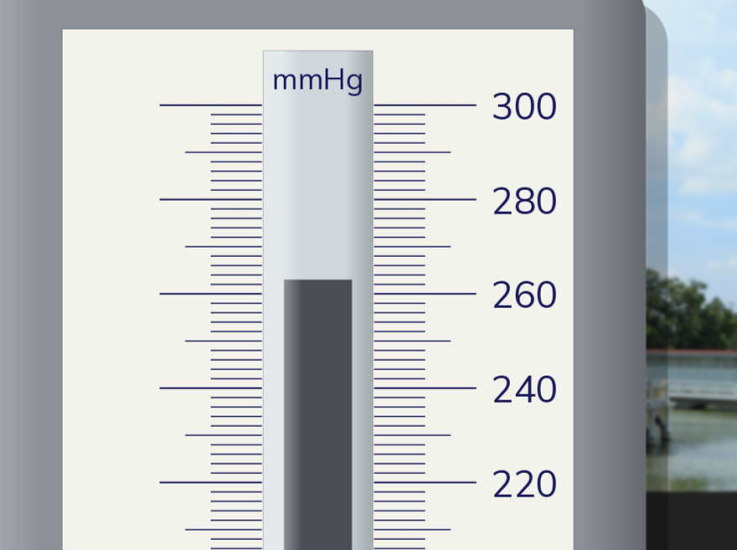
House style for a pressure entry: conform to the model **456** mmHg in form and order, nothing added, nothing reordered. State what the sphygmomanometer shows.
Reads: **263** mmHg
